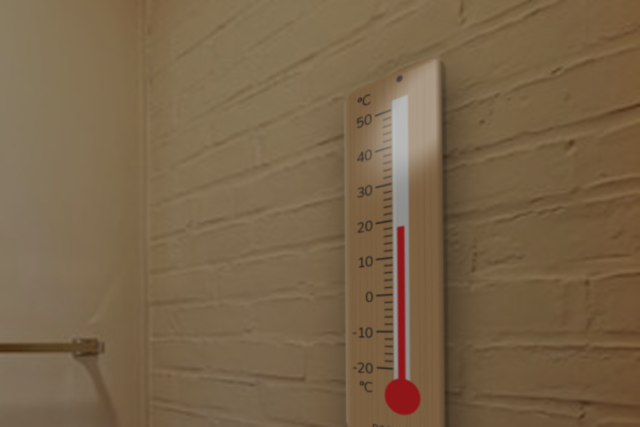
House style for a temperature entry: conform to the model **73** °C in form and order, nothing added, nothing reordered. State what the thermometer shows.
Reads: **18** °C
